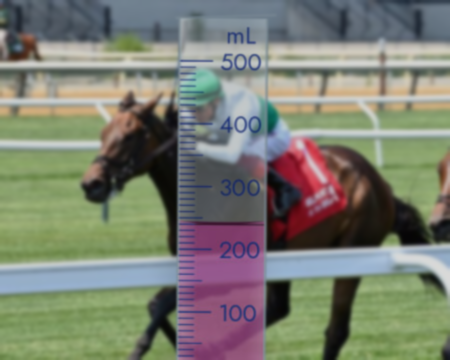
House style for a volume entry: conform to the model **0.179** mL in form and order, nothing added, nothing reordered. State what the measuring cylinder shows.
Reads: **240** mL
